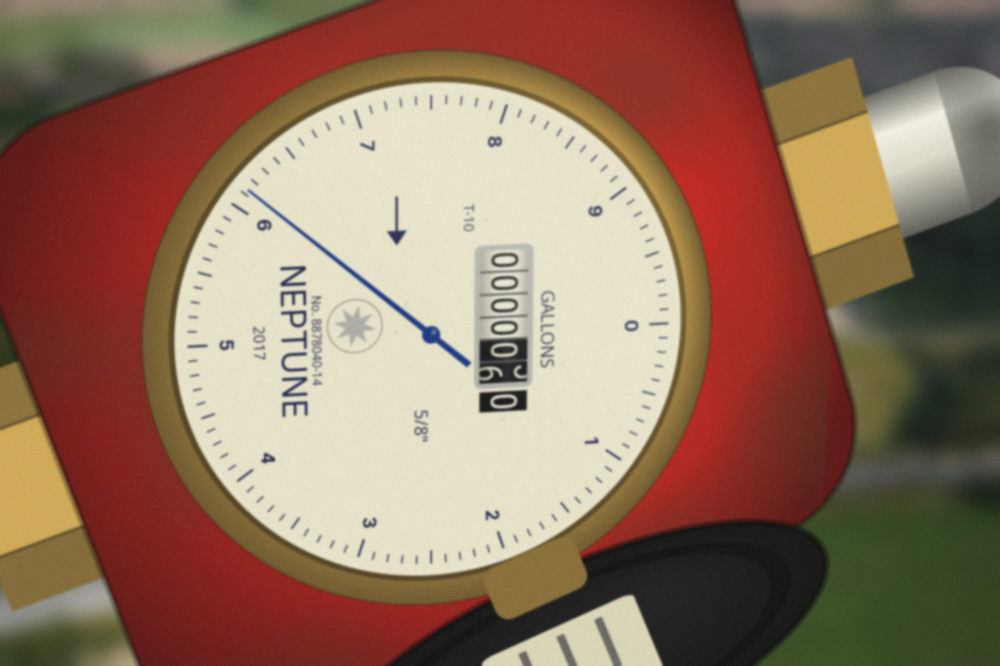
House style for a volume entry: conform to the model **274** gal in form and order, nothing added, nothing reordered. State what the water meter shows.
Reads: **56.1** gal
